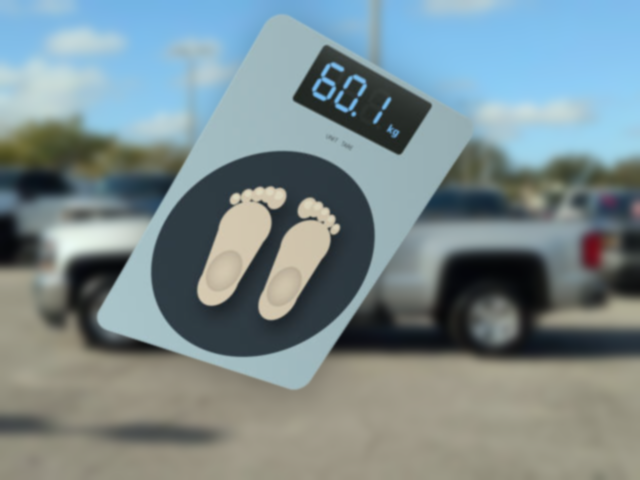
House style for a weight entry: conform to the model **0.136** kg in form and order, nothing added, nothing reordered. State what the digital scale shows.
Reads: **60.1** kg
